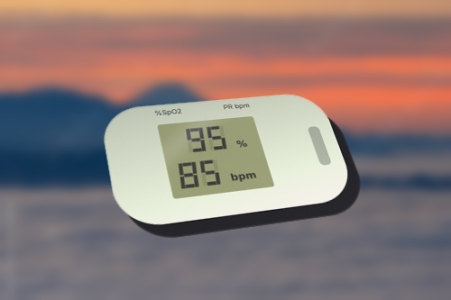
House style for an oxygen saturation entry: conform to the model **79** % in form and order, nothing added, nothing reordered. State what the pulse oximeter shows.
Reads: **95** %
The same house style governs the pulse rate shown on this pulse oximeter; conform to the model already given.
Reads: **85** bpm
